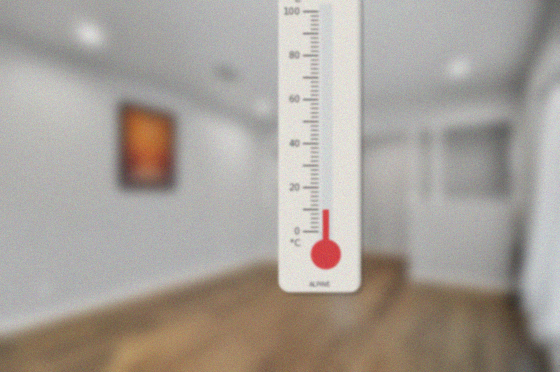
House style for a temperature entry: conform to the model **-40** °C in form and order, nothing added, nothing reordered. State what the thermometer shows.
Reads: **10** °C
